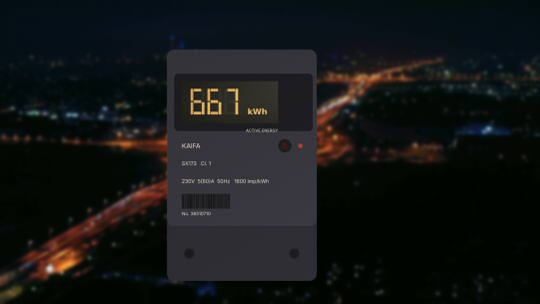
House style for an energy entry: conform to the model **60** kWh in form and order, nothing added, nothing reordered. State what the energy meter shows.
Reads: **667** kWh
